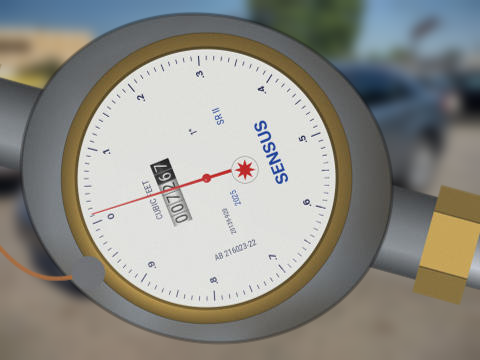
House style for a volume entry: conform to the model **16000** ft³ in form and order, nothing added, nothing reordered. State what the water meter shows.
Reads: **7267.01** ft³
